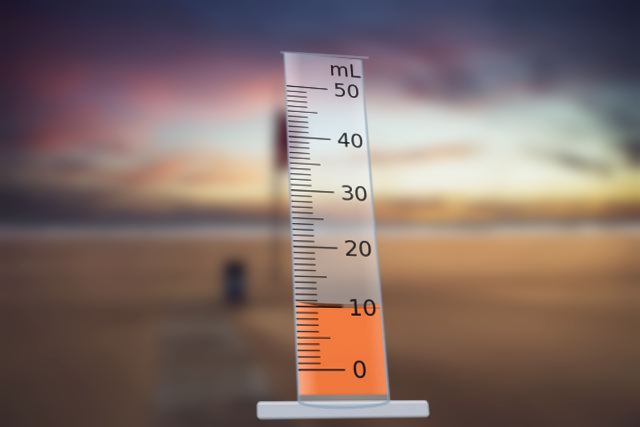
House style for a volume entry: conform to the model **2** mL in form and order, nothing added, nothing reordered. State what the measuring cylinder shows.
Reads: **10** mL
